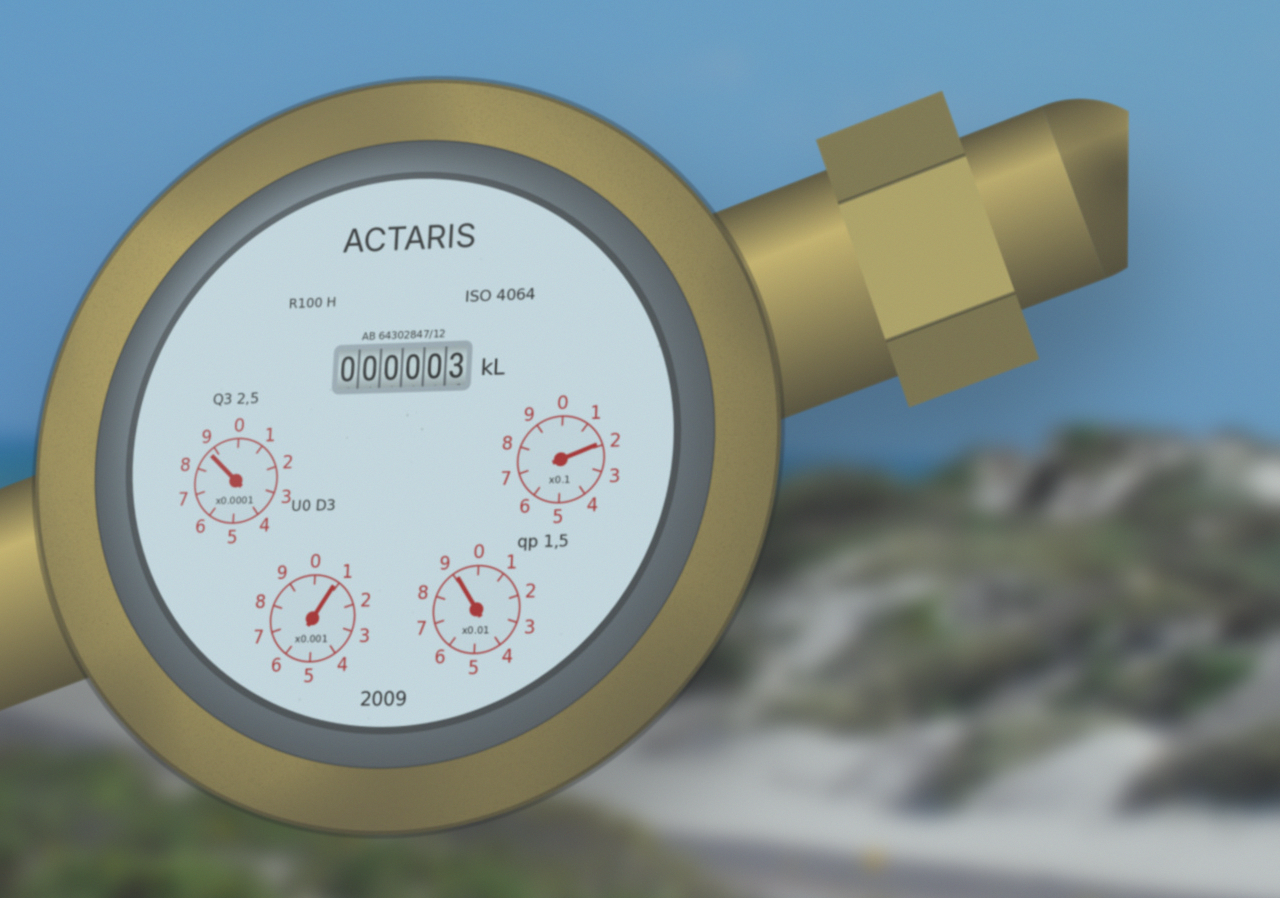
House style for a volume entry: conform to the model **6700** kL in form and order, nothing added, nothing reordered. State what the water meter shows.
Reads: **3.1908** kL
